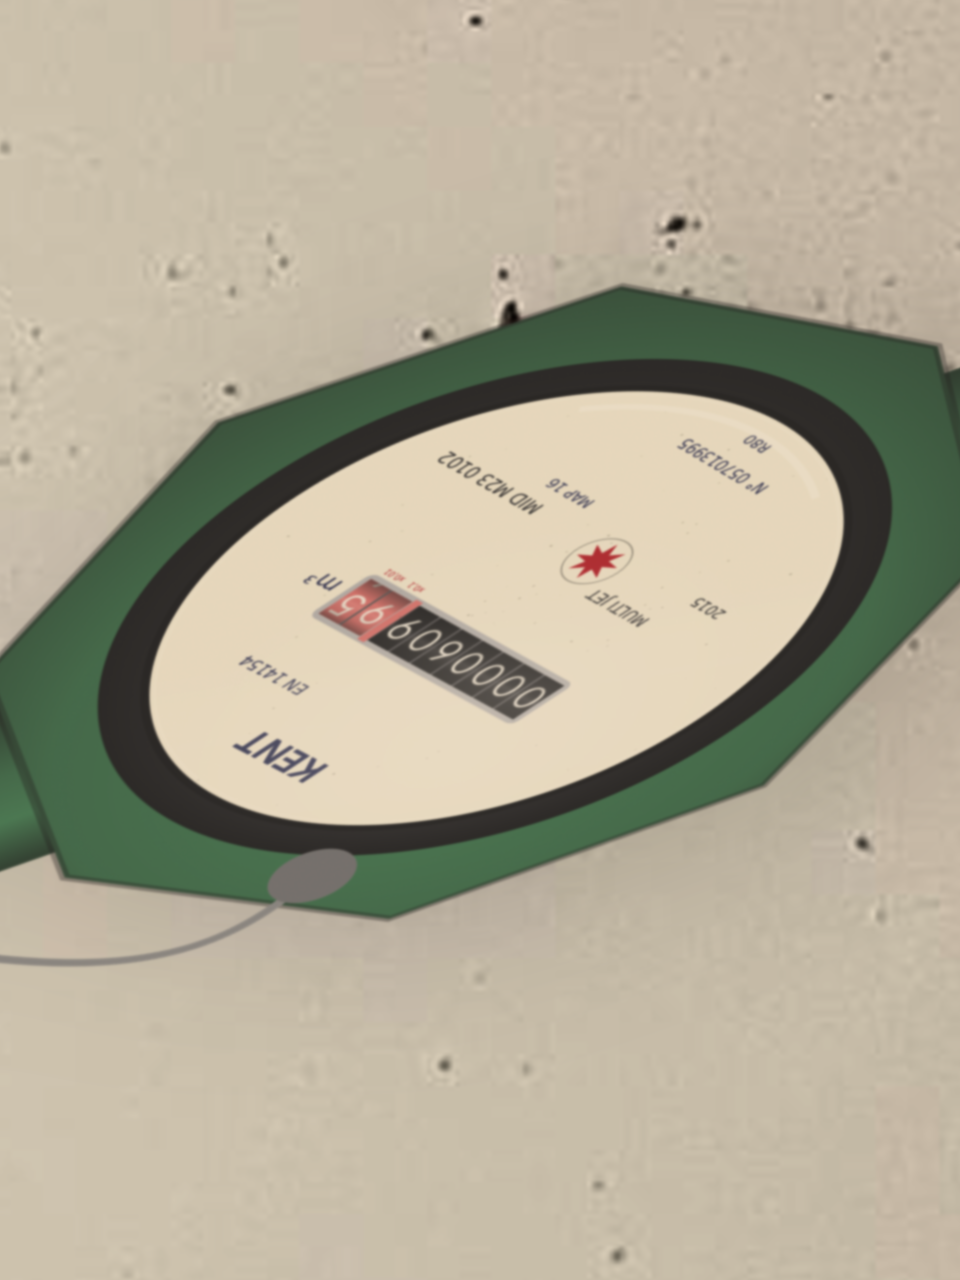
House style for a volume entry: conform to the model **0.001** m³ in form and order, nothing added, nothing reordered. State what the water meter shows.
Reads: **609.95** m³
